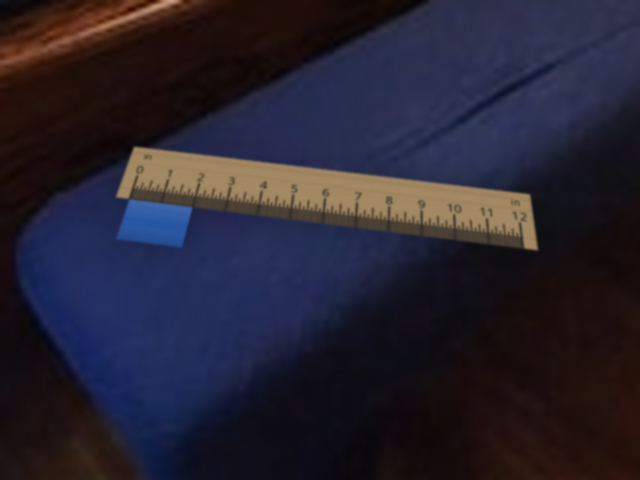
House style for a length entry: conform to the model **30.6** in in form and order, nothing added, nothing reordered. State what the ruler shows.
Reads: **2** in
